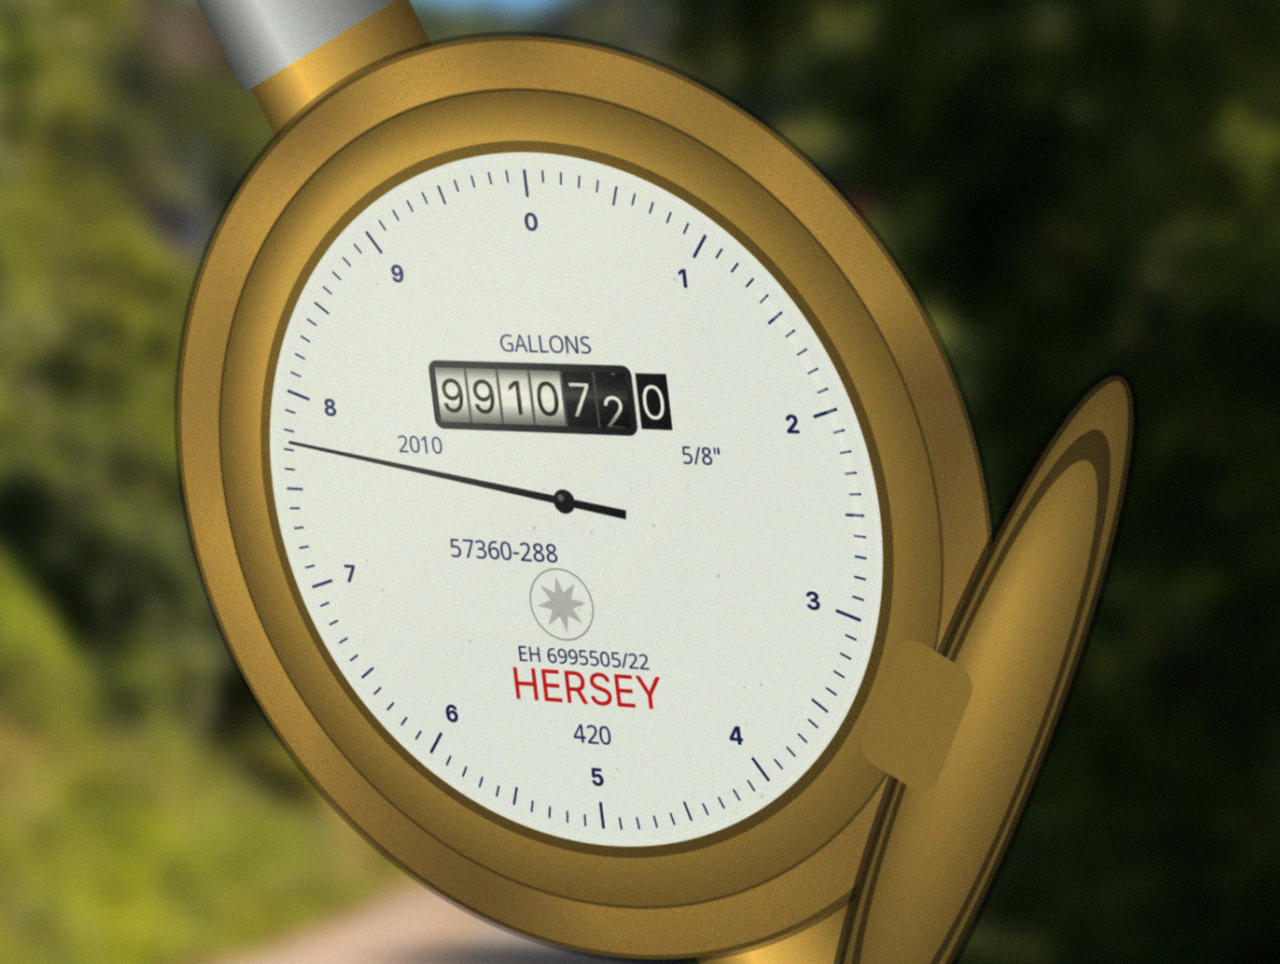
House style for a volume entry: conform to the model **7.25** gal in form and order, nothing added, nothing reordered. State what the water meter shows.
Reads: **9910717.7** gal
